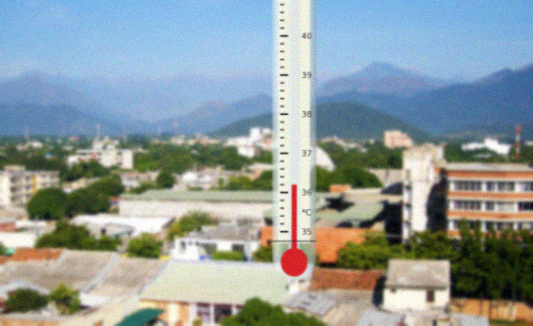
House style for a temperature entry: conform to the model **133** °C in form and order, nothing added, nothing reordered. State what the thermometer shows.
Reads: **36.2** °C
